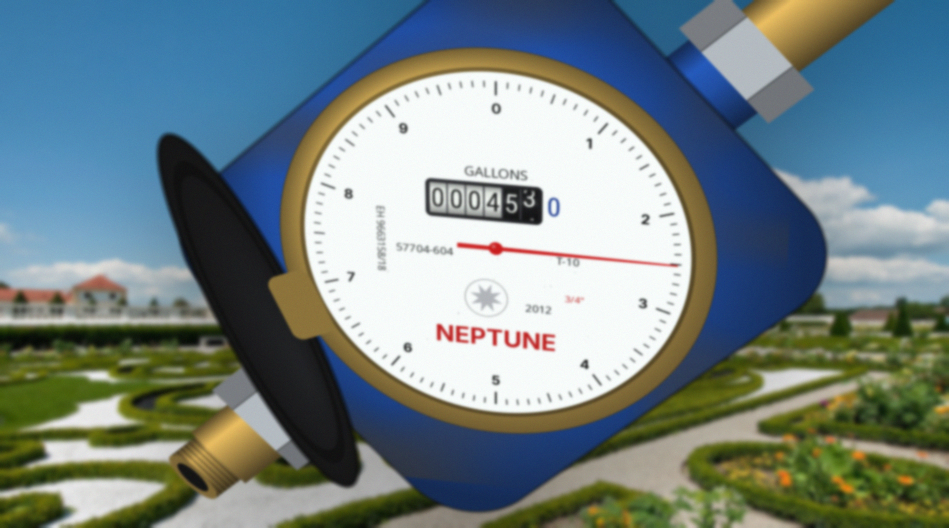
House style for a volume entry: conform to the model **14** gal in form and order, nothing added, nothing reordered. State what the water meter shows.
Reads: **4532.5** gal
